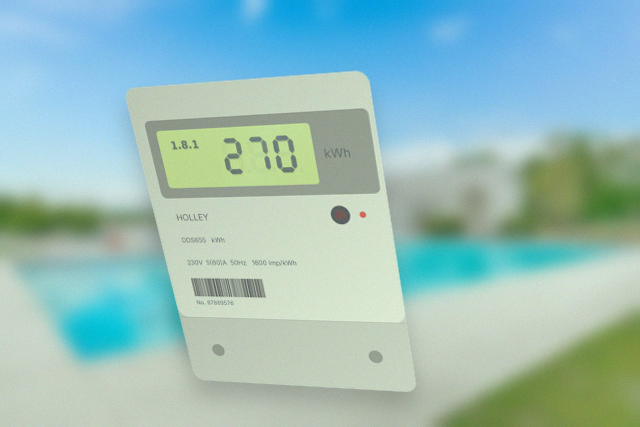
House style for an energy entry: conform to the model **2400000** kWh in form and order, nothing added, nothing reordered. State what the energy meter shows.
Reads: **270** kWh
